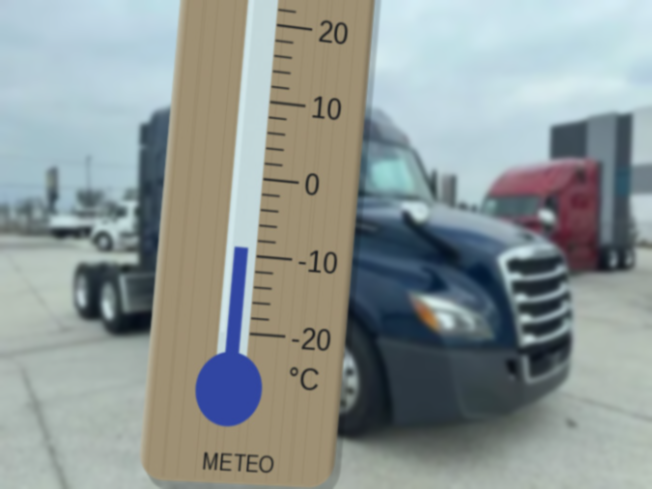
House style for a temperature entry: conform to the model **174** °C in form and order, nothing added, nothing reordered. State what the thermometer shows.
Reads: **-9** °C
